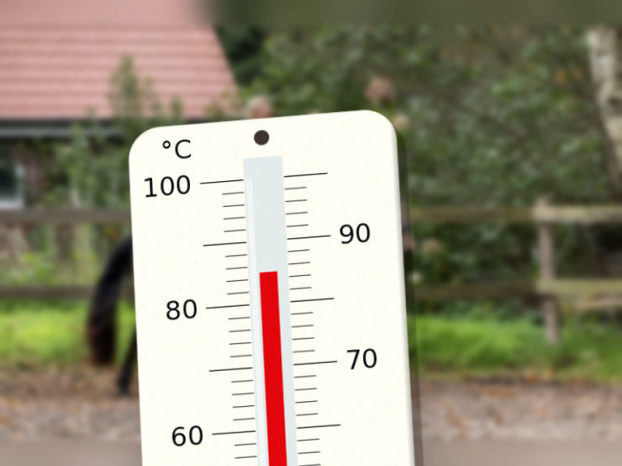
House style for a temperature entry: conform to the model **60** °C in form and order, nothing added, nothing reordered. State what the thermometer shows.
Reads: **85** °C
